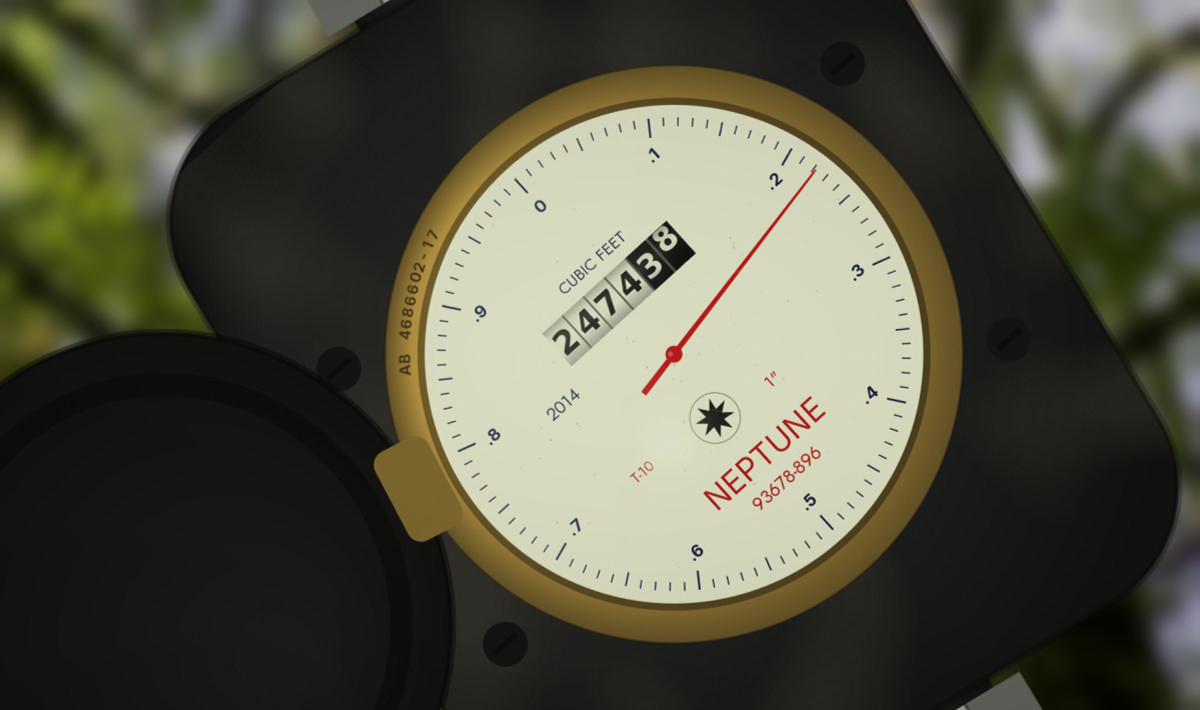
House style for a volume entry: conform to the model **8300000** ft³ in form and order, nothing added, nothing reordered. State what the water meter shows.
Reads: **247438.22** ft³
